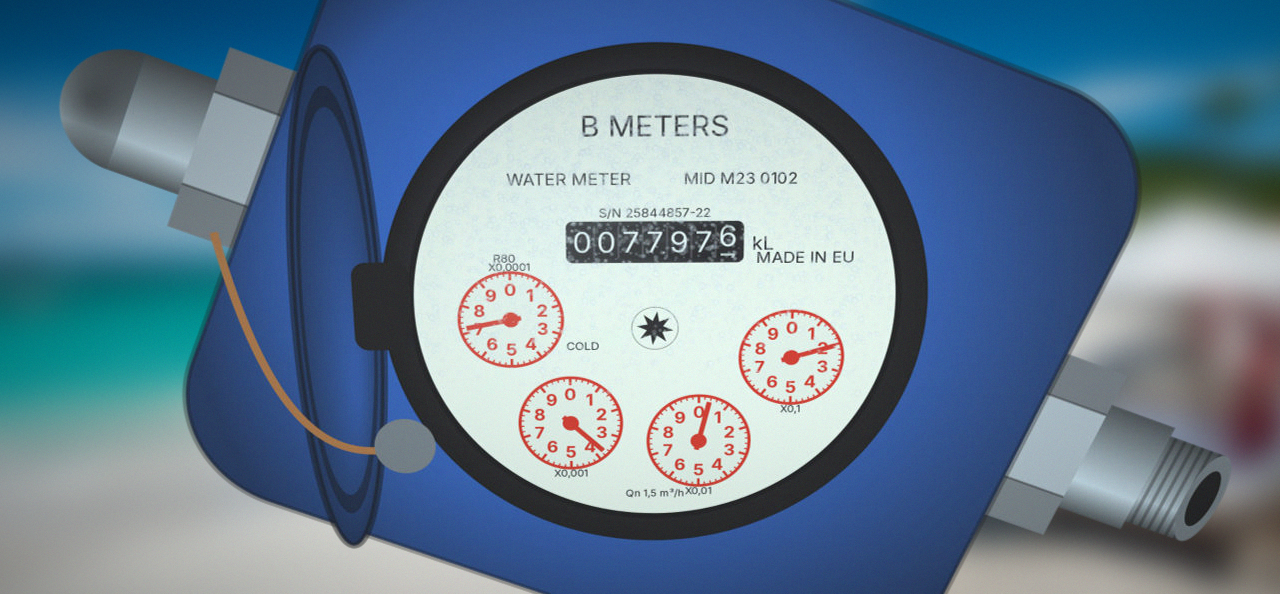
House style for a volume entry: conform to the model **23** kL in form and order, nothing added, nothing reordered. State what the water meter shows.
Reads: **77976.2037** kL
